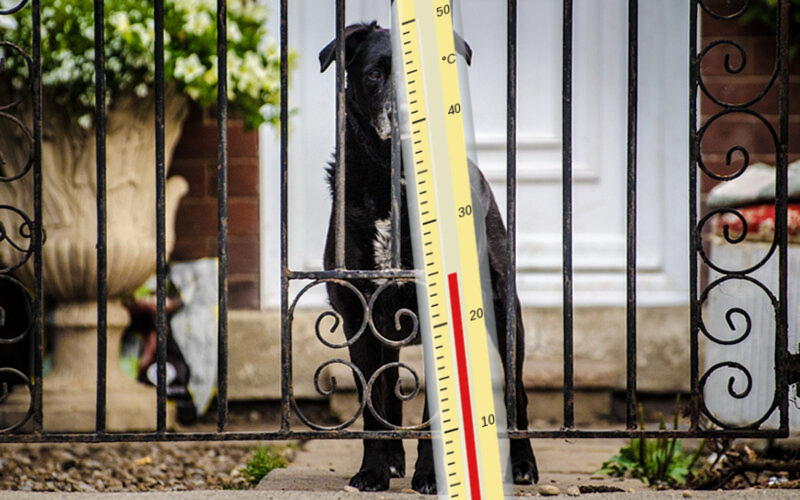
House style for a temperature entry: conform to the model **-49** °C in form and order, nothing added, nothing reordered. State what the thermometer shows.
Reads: **24.5** °C
